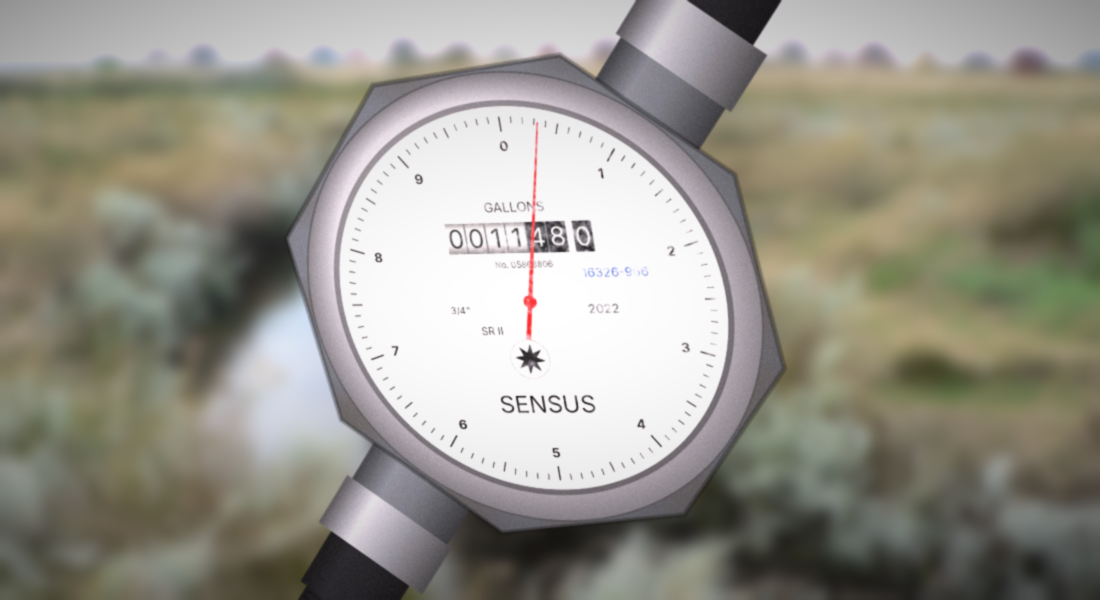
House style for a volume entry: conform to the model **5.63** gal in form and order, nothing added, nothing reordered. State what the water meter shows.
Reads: **11480.3** gal
